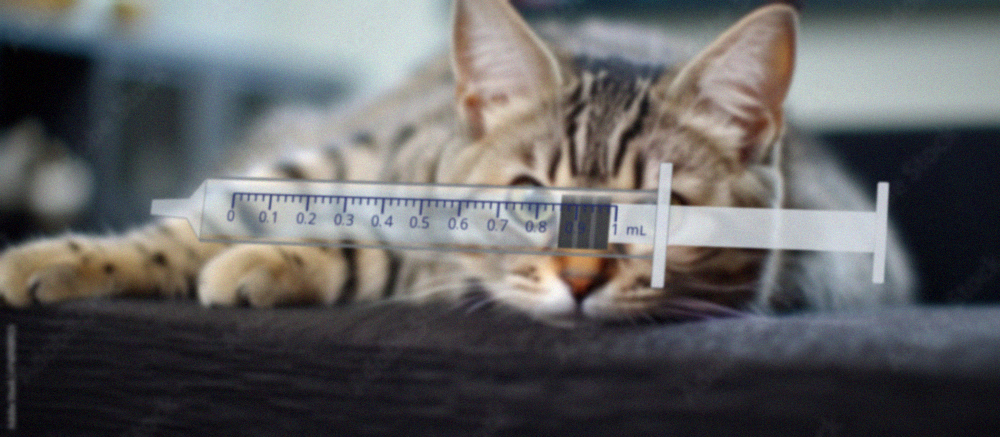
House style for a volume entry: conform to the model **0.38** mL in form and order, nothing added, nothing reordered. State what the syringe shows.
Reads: **0.86** mL
